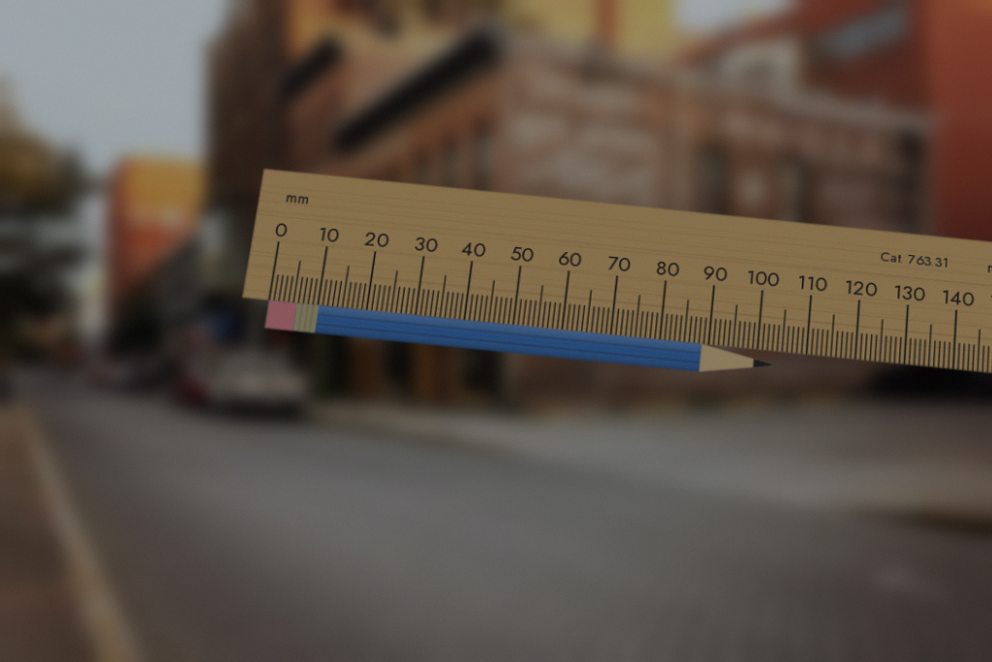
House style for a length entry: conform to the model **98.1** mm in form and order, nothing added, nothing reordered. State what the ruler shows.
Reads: **103** mm
